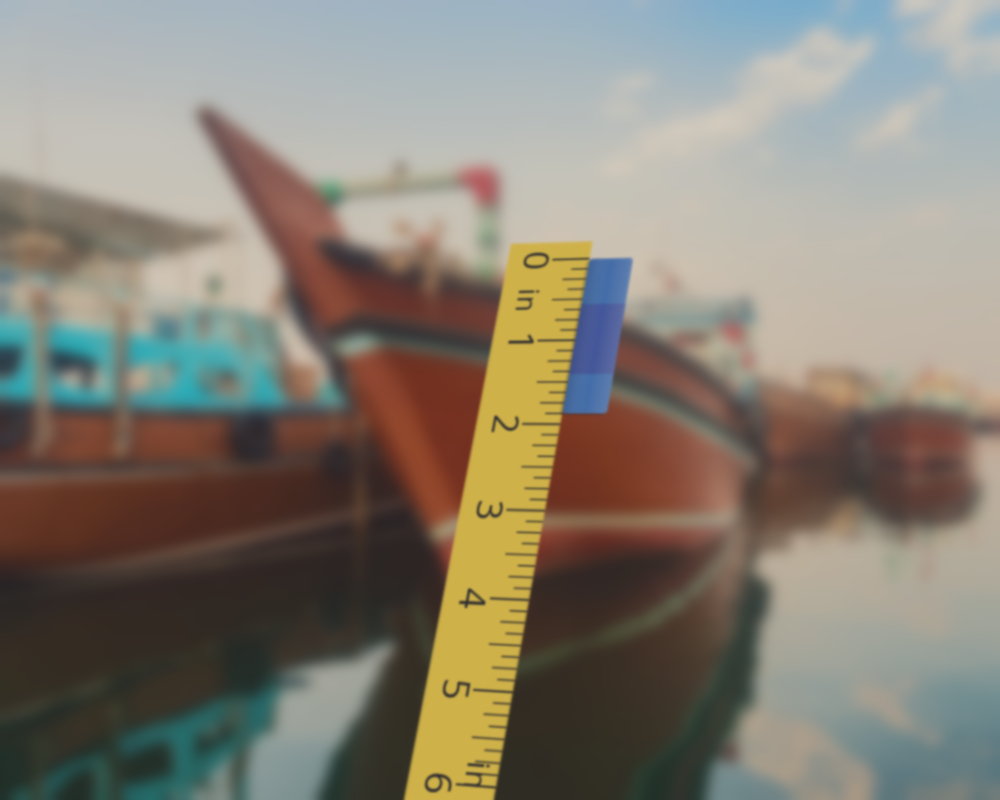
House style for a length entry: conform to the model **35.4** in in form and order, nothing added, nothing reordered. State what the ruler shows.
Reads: **1.875** in
